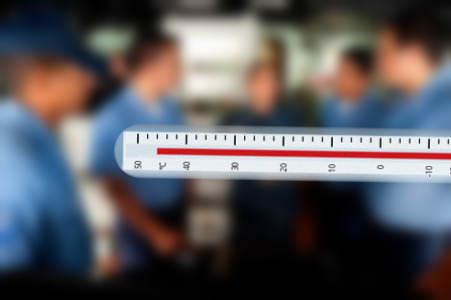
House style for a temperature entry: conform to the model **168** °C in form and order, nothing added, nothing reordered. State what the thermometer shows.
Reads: **46** °C
